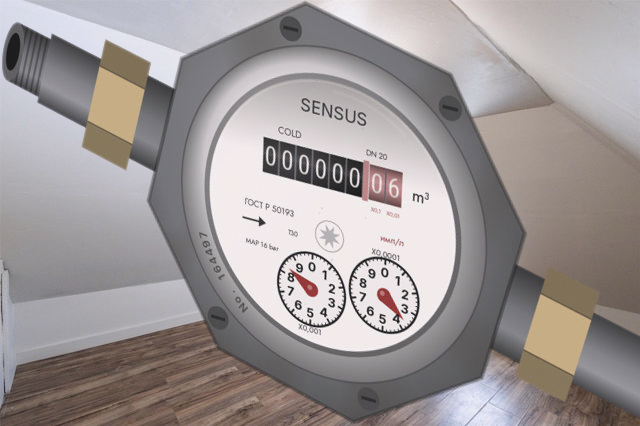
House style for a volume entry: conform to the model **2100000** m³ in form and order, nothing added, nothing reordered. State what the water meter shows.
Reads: **0.0683** m³
